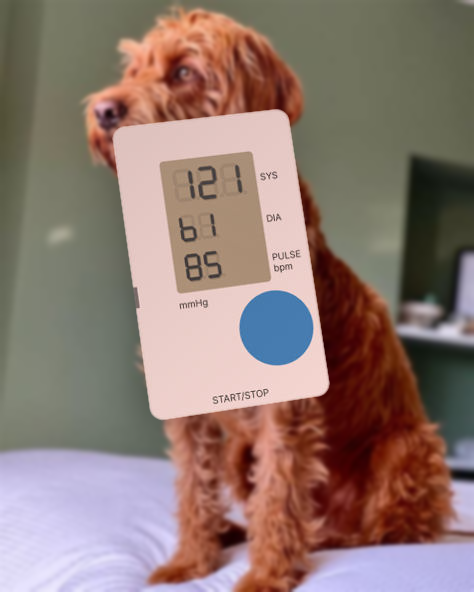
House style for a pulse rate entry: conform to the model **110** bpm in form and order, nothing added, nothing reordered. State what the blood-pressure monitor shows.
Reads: **85** bpm
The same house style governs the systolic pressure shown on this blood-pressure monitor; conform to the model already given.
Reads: **121** mmHg
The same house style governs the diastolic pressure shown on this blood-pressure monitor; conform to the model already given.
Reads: **61** mmHg
